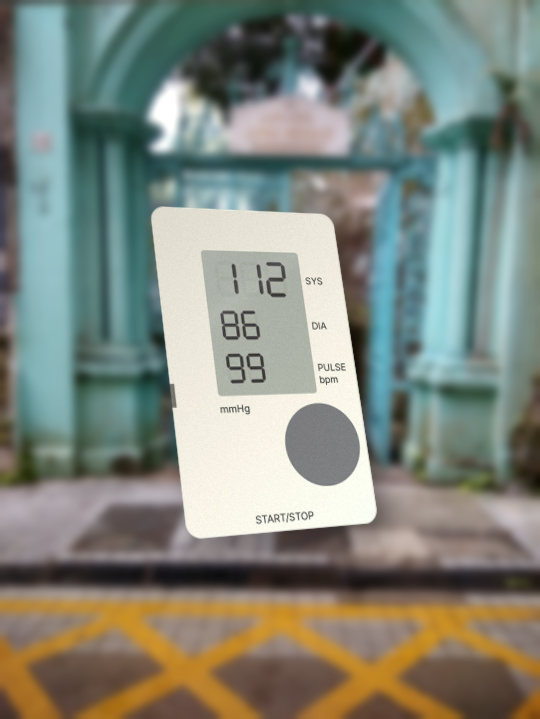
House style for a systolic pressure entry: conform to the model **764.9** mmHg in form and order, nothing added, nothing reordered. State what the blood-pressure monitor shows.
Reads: **112** mmHg
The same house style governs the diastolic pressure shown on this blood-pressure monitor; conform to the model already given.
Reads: **86** mmHg
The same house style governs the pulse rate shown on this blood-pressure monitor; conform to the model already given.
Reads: **99** bpm
